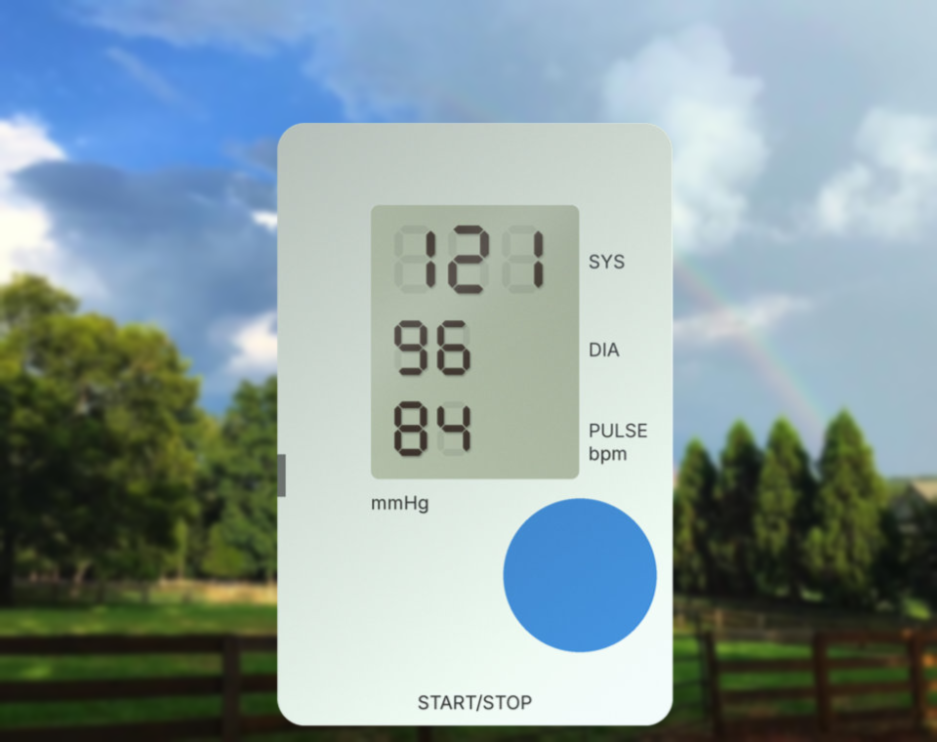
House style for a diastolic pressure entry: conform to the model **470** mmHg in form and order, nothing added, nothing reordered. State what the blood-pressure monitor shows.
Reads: **96** mmHg
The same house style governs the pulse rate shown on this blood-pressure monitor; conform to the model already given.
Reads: **84** bpm
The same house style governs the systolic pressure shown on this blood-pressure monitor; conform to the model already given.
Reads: **121** mmHg
